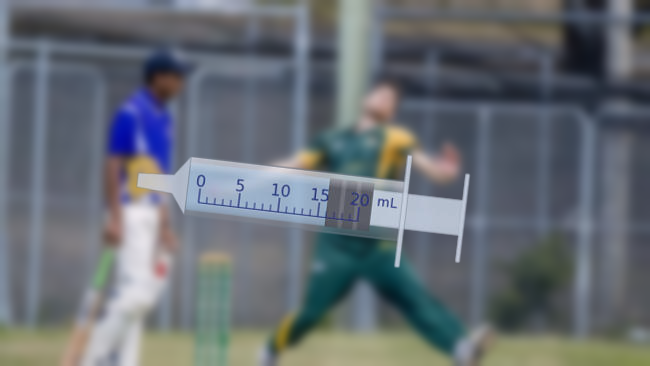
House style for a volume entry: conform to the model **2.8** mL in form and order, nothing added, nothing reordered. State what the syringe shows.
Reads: **16** mL
